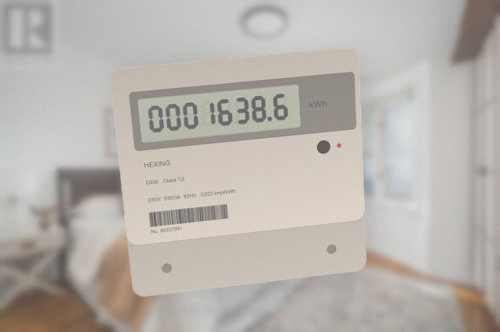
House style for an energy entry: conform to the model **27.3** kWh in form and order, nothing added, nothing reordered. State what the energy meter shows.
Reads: **1638.6** kWh
